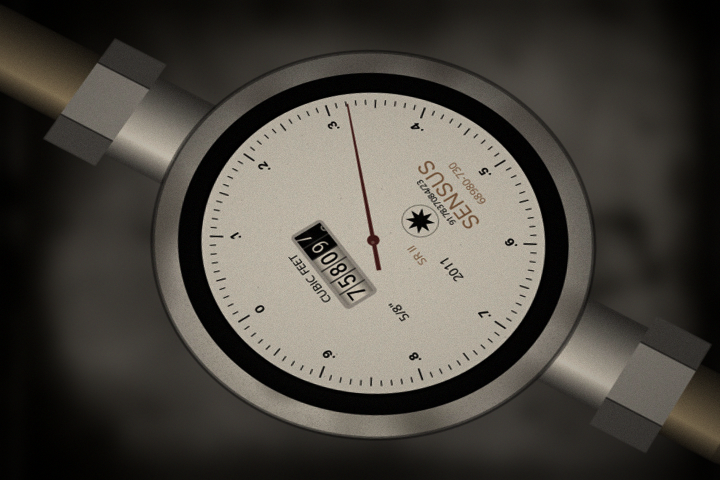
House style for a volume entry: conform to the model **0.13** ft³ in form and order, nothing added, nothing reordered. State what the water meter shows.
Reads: **758097.32** ft³
